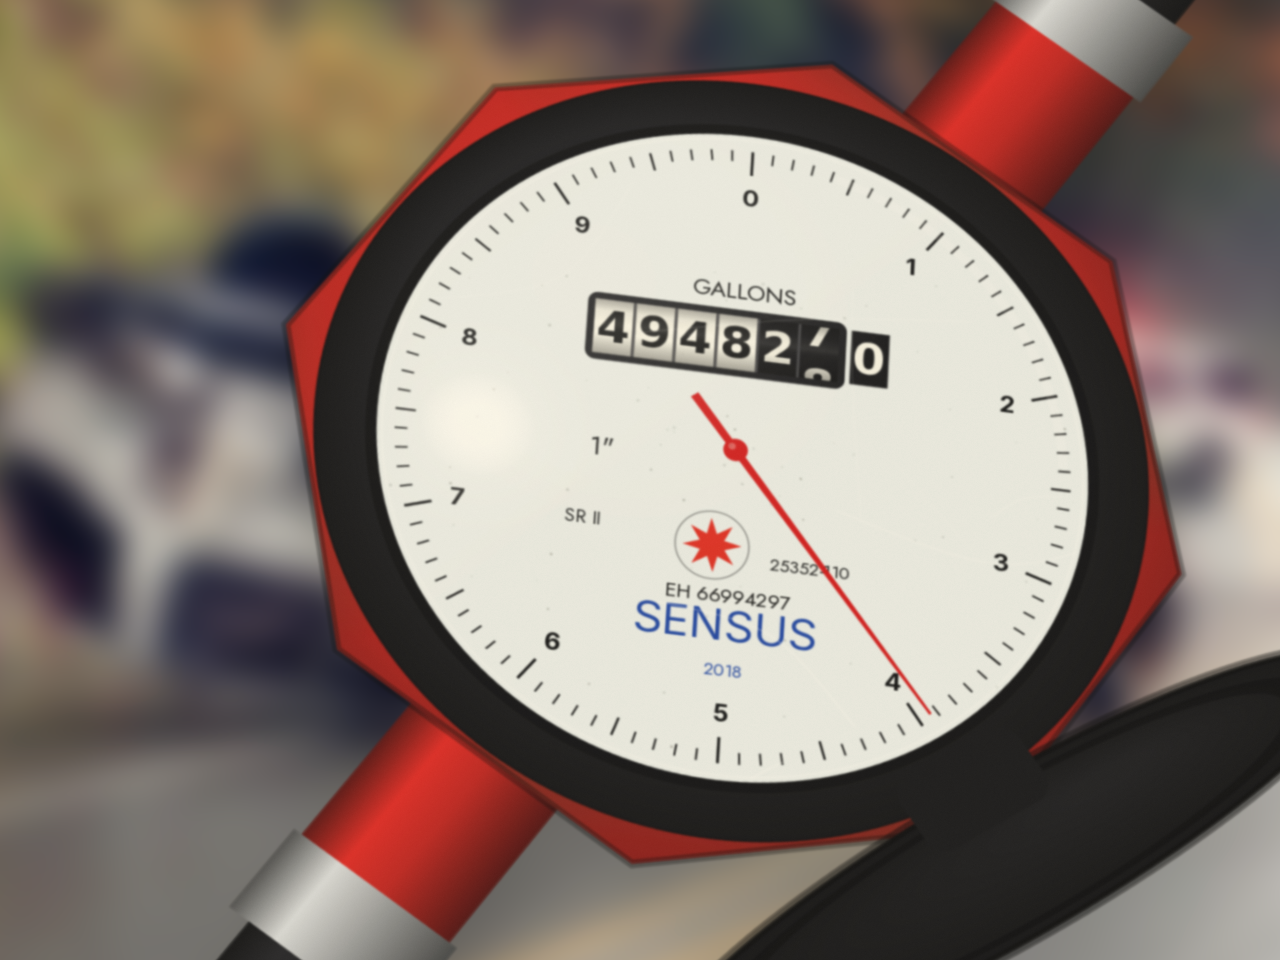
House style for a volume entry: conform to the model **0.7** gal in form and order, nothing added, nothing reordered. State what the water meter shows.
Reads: **4948273.9** gal
